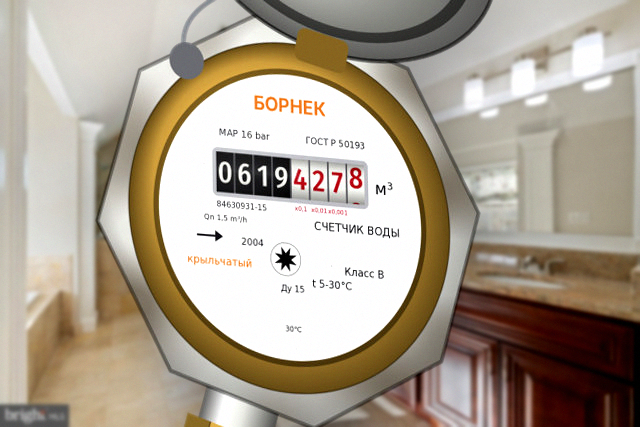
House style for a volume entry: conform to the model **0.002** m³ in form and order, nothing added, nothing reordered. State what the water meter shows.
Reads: **619.4278** m³
